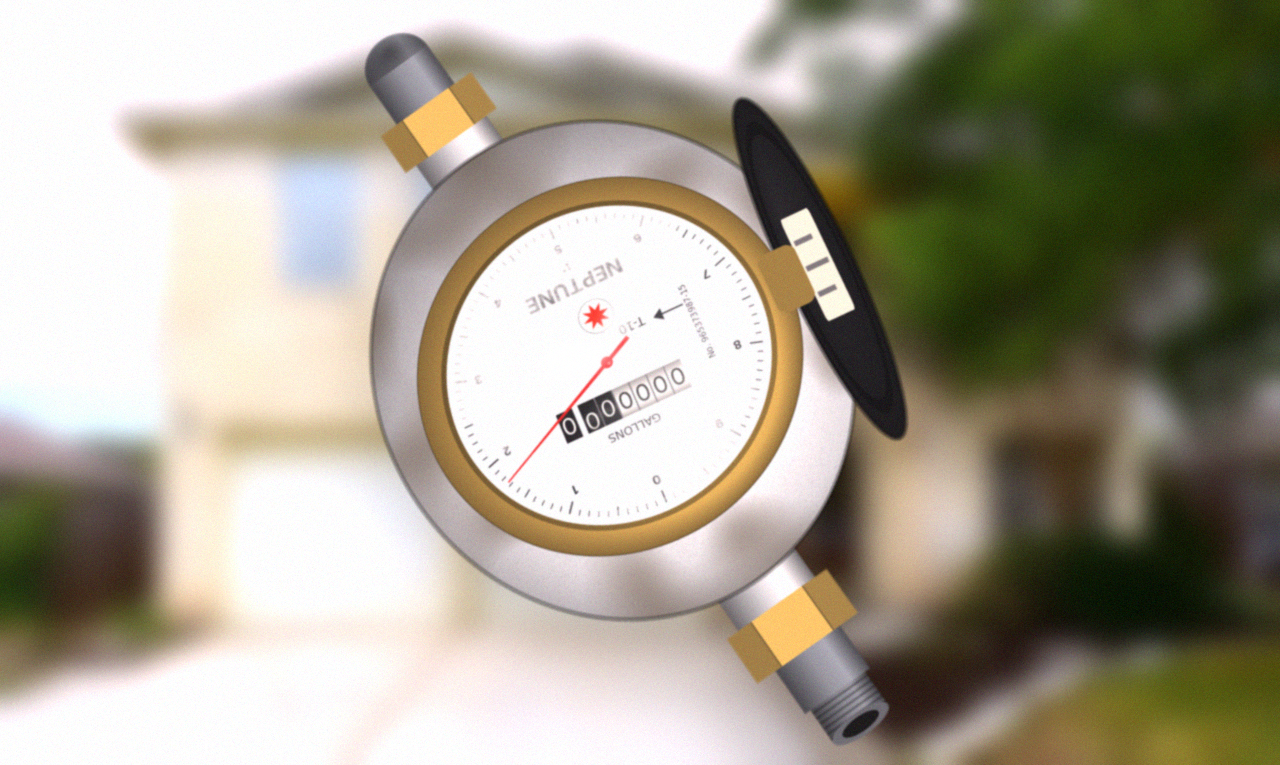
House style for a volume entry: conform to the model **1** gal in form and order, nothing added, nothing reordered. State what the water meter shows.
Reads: **1.7** gal
